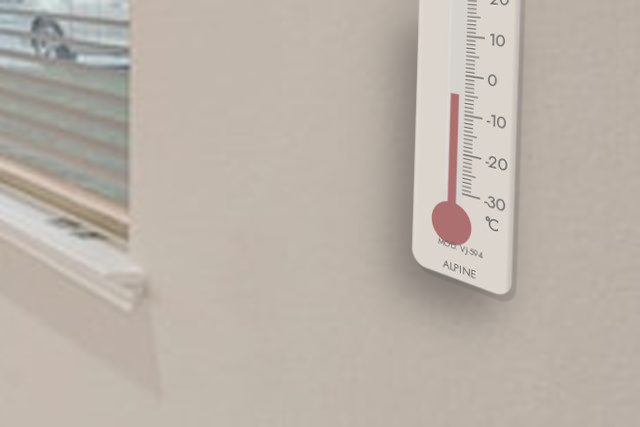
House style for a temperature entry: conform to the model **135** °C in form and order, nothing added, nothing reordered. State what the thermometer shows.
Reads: **-5** °C
